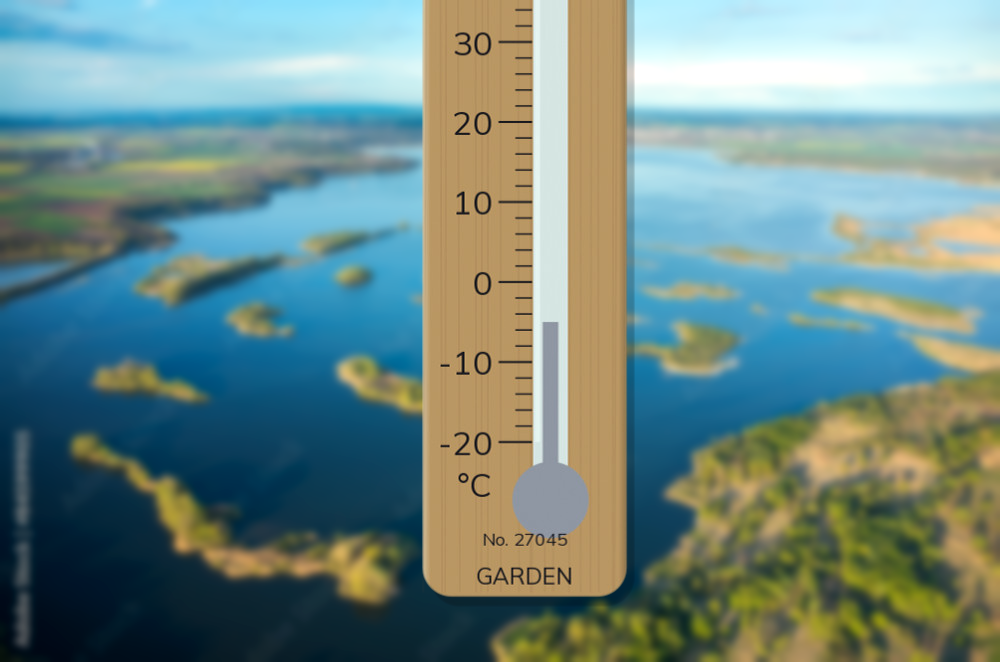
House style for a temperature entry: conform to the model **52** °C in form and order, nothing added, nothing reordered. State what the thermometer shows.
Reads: **-5** °C
